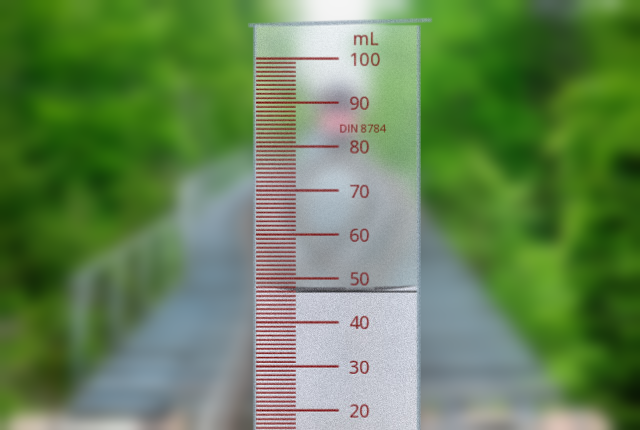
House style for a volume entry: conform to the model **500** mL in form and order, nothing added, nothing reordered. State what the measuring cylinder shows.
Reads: **47** mL
